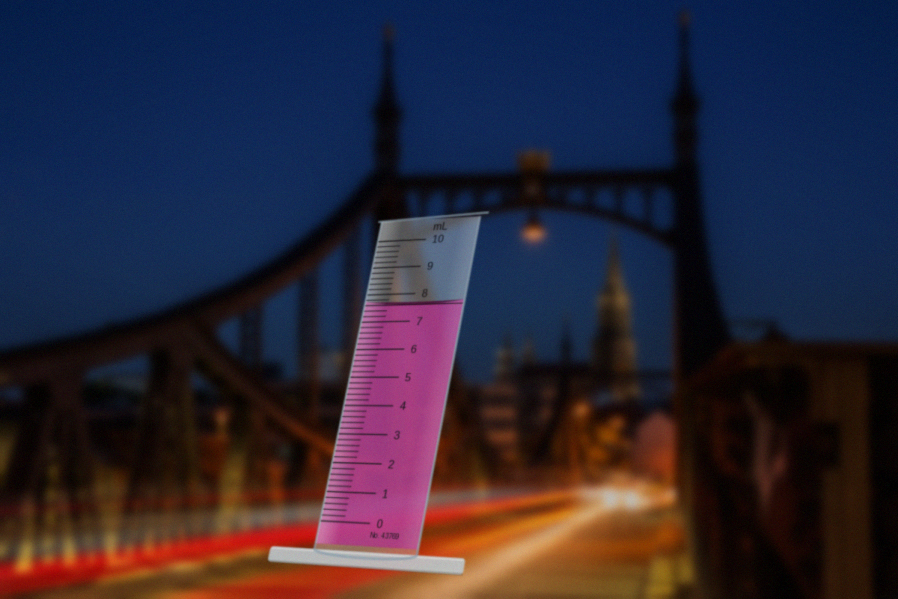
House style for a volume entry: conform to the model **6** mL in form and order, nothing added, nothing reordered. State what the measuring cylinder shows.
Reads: **7.6** mL
